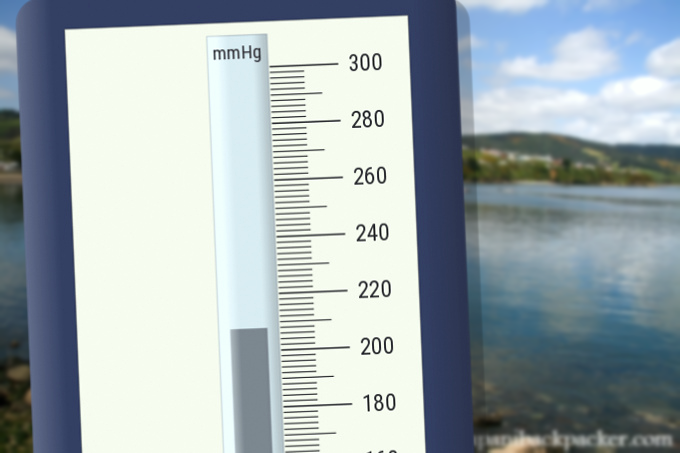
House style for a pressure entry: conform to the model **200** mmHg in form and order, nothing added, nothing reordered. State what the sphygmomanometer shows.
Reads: **208** mmHg
